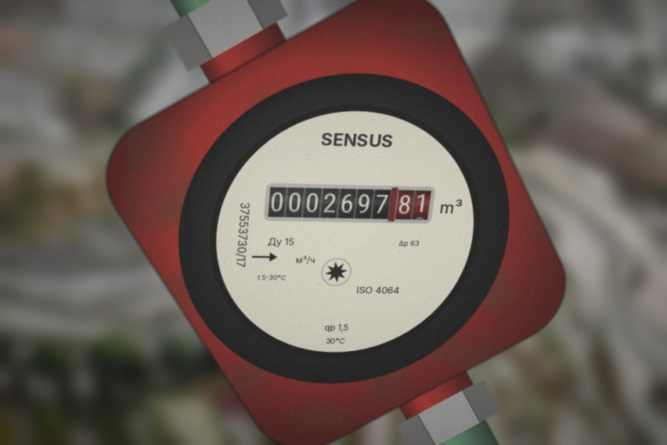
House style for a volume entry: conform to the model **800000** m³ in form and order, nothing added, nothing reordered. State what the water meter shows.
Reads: **2697.81** m³
